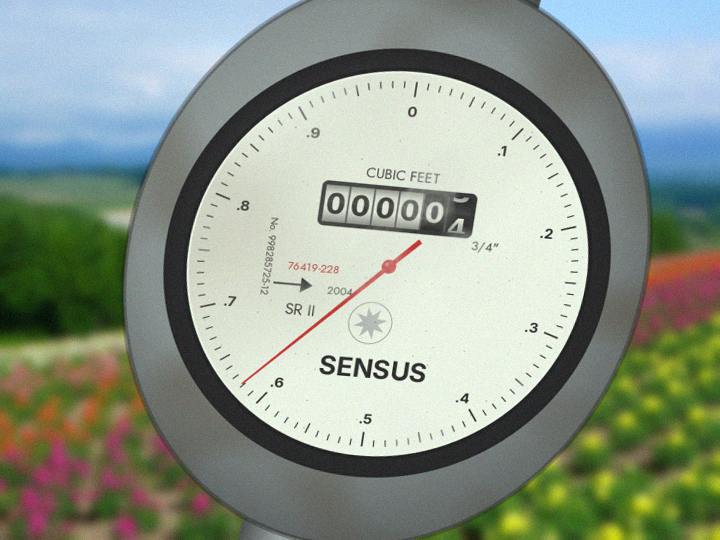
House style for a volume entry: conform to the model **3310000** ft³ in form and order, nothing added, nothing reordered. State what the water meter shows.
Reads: **3.62** ft³
